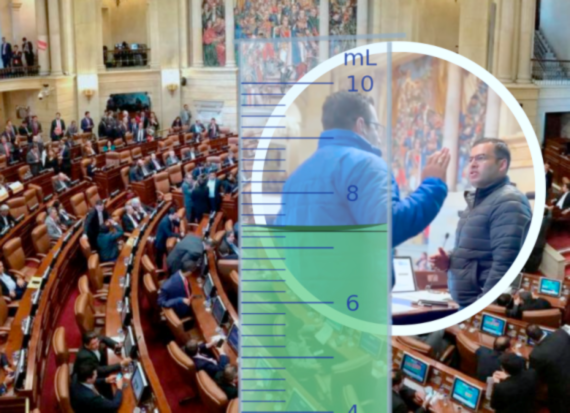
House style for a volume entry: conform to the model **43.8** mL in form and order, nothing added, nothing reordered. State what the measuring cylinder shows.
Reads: **7.3** mL
